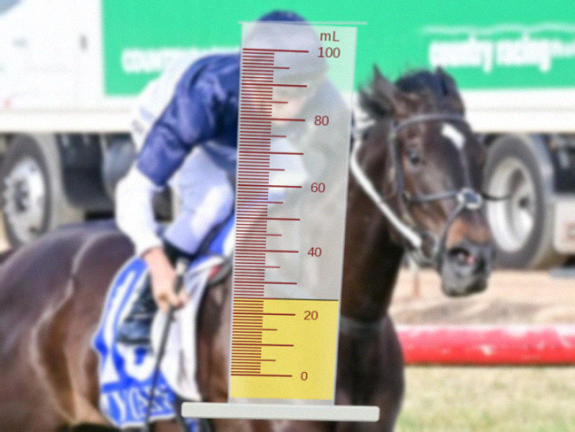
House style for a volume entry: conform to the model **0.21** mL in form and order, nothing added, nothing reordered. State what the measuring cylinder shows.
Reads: **25** mL
